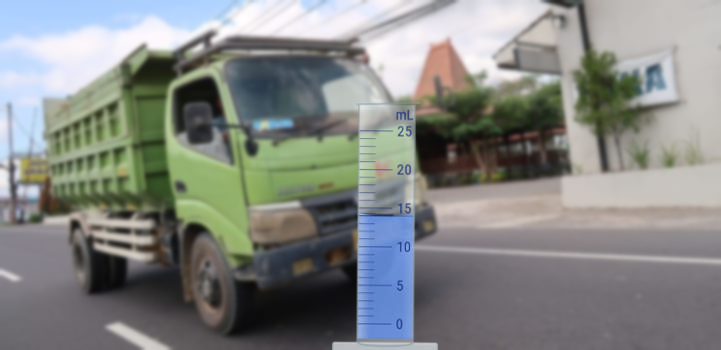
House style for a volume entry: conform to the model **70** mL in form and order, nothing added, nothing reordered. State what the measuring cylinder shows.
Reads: **14** mL
